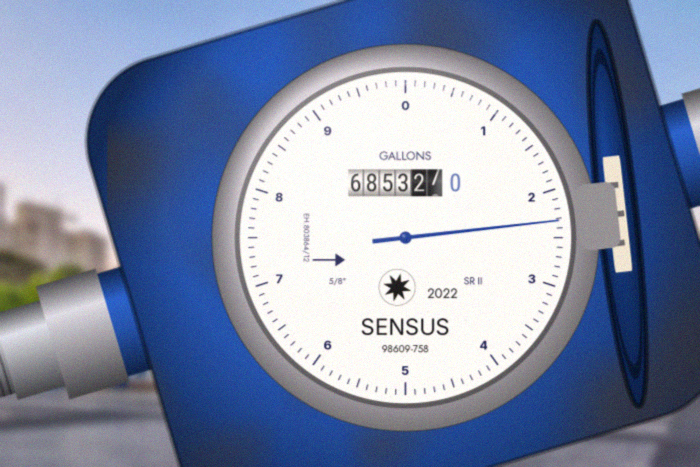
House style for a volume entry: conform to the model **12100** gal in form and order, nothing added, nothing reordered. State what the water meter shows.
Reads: **6853272.3** gal
